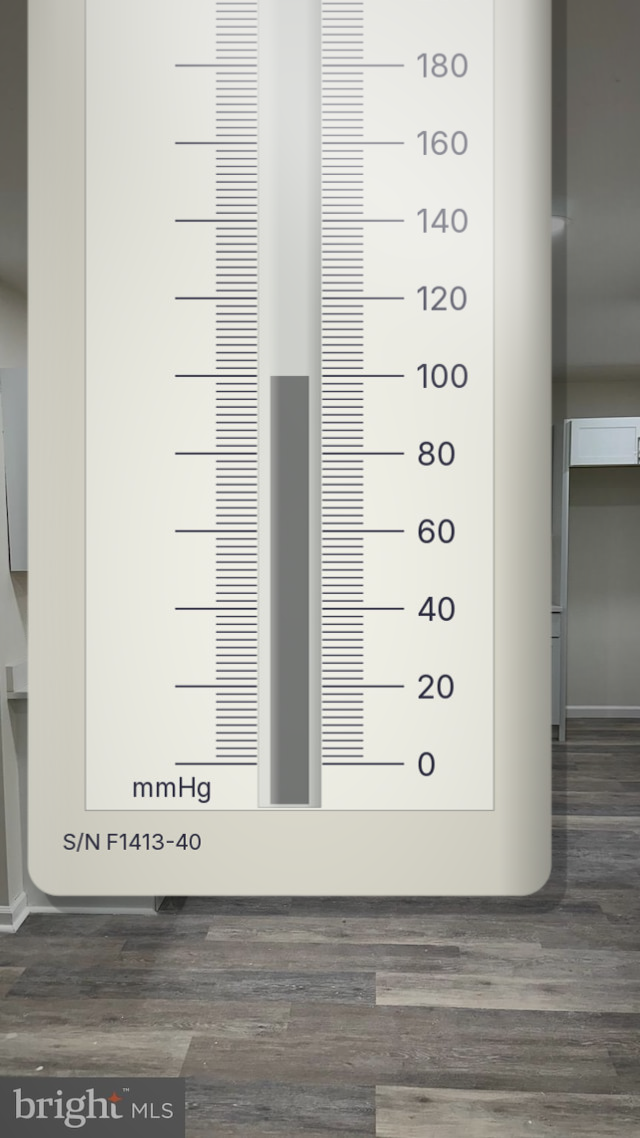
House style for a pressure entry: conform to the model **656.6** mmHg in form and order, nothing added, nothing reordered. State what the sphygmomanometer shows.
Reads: **100** mmHg
